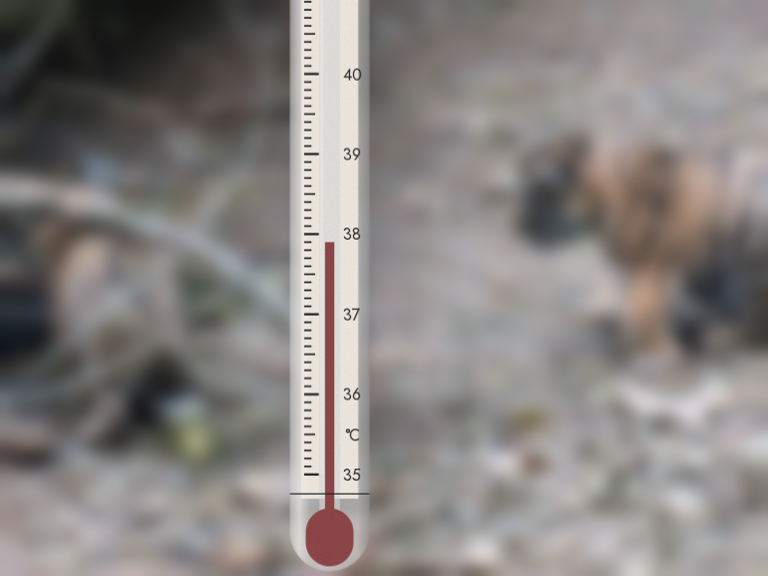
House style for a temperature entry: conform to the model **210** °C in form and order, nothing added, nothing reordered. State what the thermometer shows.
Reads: **37.9** °C
